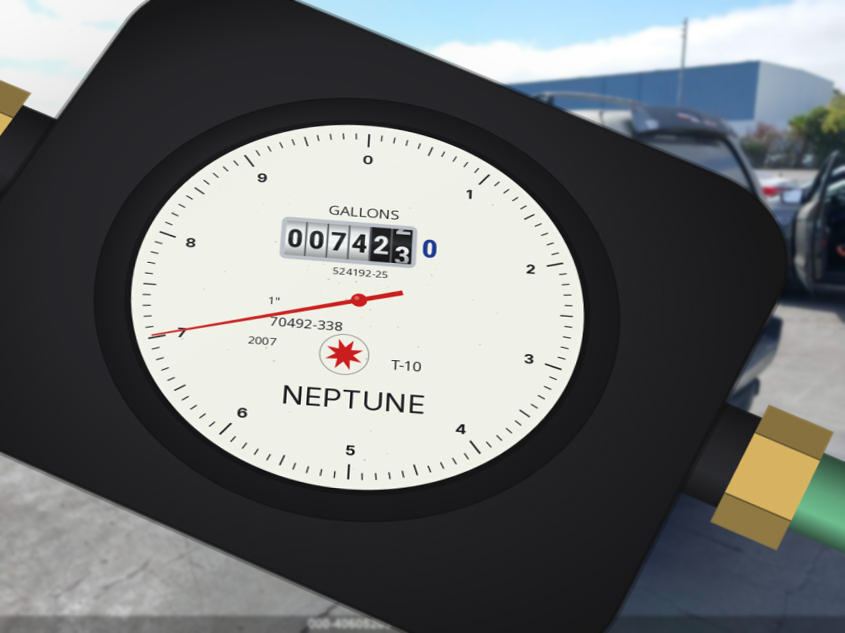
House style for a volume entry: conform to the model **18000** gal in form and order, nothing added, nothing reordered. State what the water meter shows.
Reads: **74227.0** gal
